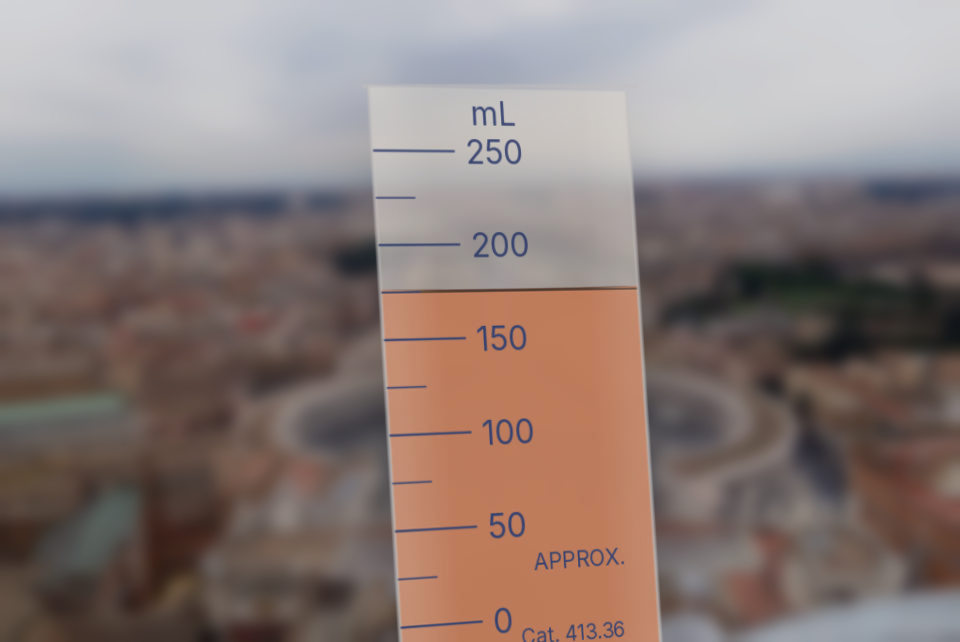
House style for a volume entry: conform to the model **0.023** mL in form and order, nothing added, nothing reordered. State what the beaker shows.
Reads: **175** mL
